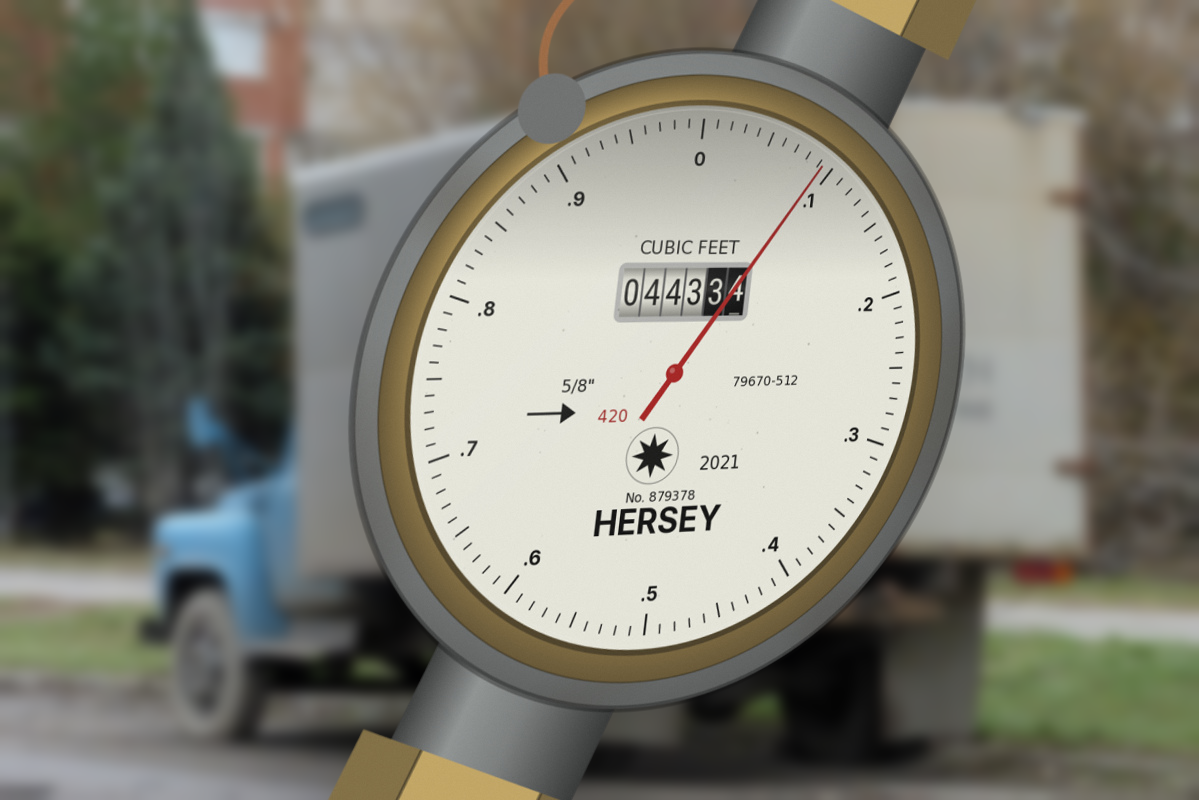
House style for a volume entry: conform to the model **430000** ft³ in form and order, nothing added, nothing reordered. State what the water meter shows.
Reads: **44334.09** ft³
